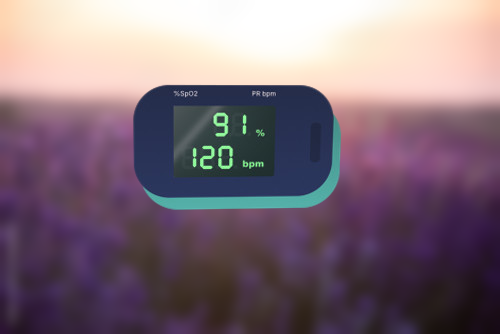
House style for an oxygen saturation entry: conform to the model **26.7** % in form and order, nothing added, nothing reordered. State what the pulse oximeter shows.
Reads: **91** %
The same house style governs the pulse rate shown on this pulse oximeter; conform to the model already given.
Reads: **120** bpm
